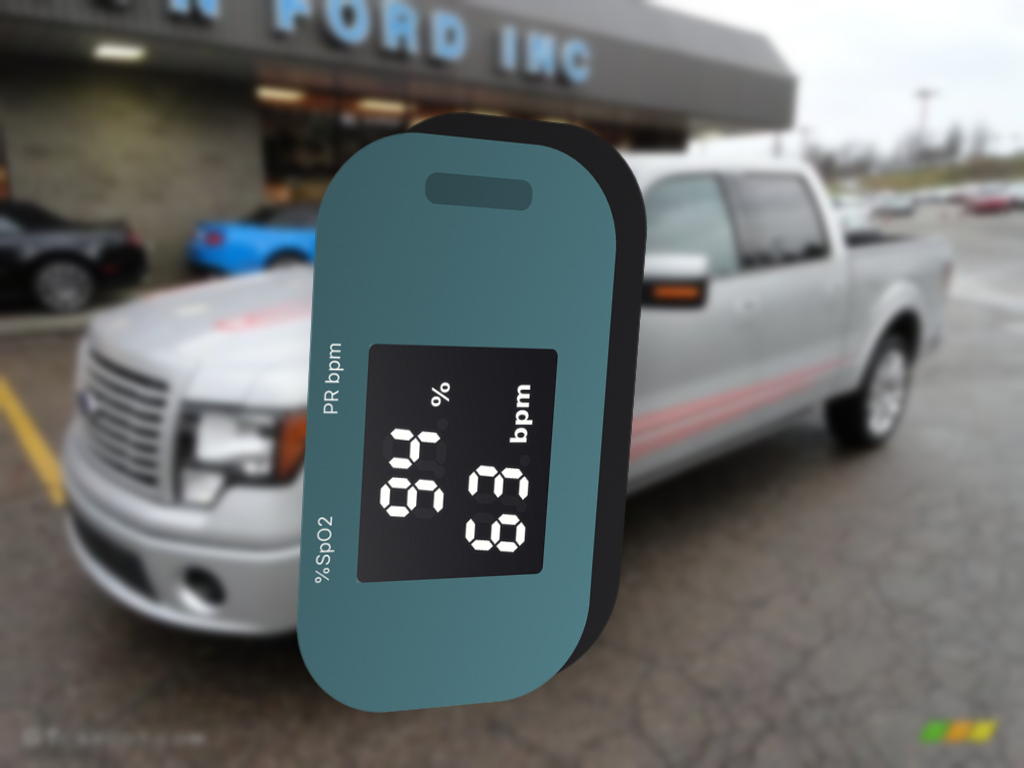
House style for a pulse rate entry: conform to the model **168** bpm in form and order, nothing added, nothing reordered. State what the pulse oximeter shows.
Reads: **63** bpm
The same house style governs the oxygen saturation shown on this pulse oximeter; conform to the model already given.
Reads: **94** %
